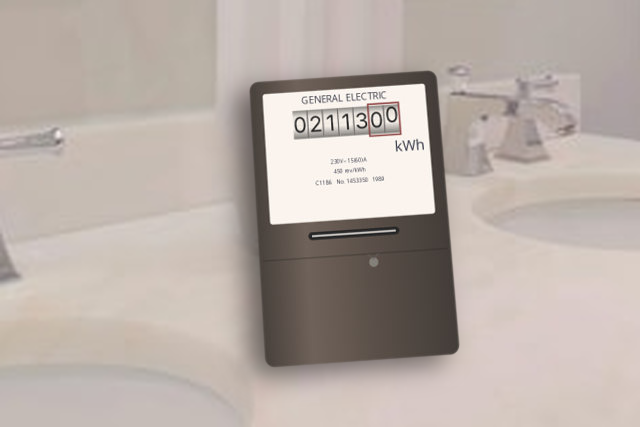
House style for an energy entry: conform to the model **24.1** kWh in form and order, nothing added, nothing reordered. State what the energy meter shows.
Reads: **2113.00** kWh
